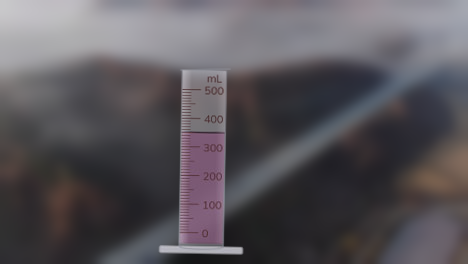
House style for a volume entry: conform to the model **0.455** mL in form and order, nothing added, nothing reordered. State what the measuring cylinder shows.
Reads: **350** mL
